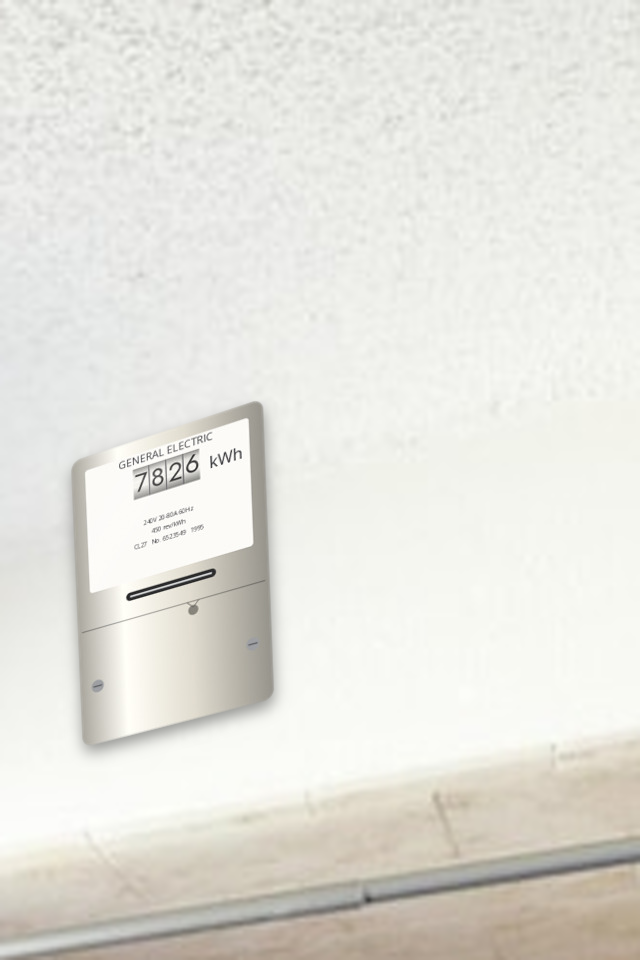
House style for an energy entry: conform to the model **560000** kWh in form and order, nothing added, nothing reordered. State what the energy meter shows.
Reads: **7826** kWh
